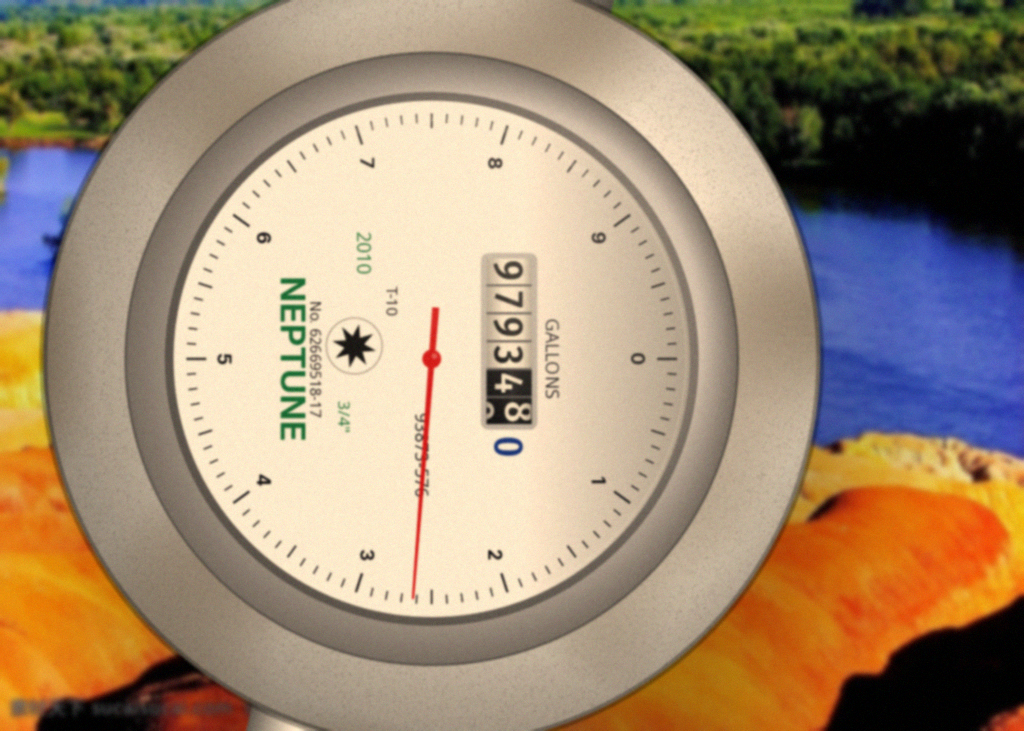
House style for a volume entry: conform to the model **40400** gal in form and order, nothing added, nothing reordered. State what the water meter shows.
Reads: **9793482.6** gal
